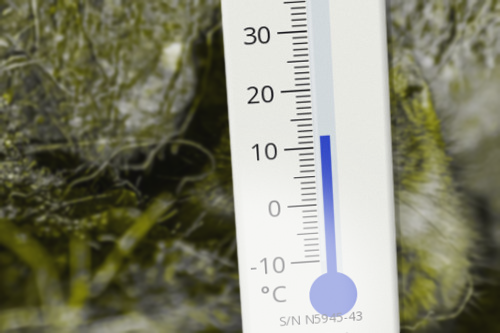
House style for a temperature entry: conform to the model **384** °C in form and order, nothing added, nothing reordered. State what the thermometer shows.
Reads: **12** °C
